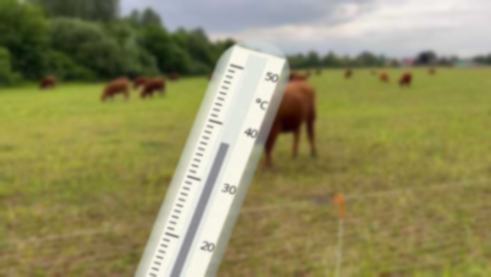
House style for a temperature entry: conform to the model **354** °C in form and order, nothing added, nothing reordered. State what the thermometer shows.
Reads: **37** °C
